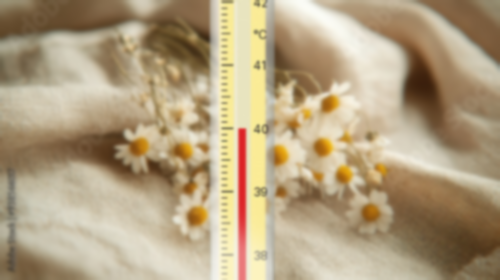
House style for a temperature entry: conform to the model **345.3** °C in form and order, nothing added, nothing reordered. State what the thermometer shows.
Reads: **40** °C
